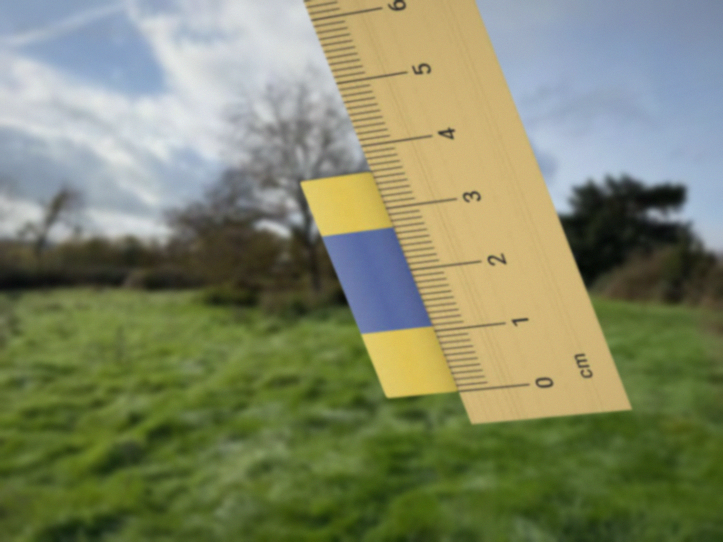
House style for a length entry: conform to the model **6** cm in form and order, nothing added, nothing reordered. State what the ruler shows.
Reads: **3.6** cm
